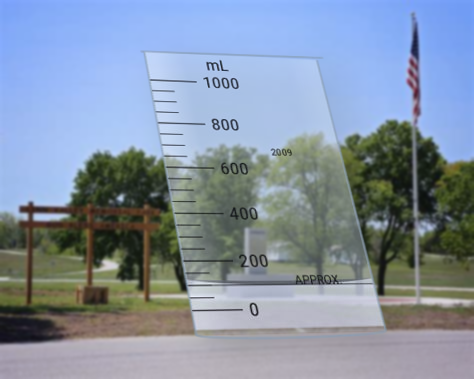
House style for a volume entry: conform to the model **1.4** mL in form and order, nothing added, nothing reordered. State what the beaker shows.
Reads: **100** mL
